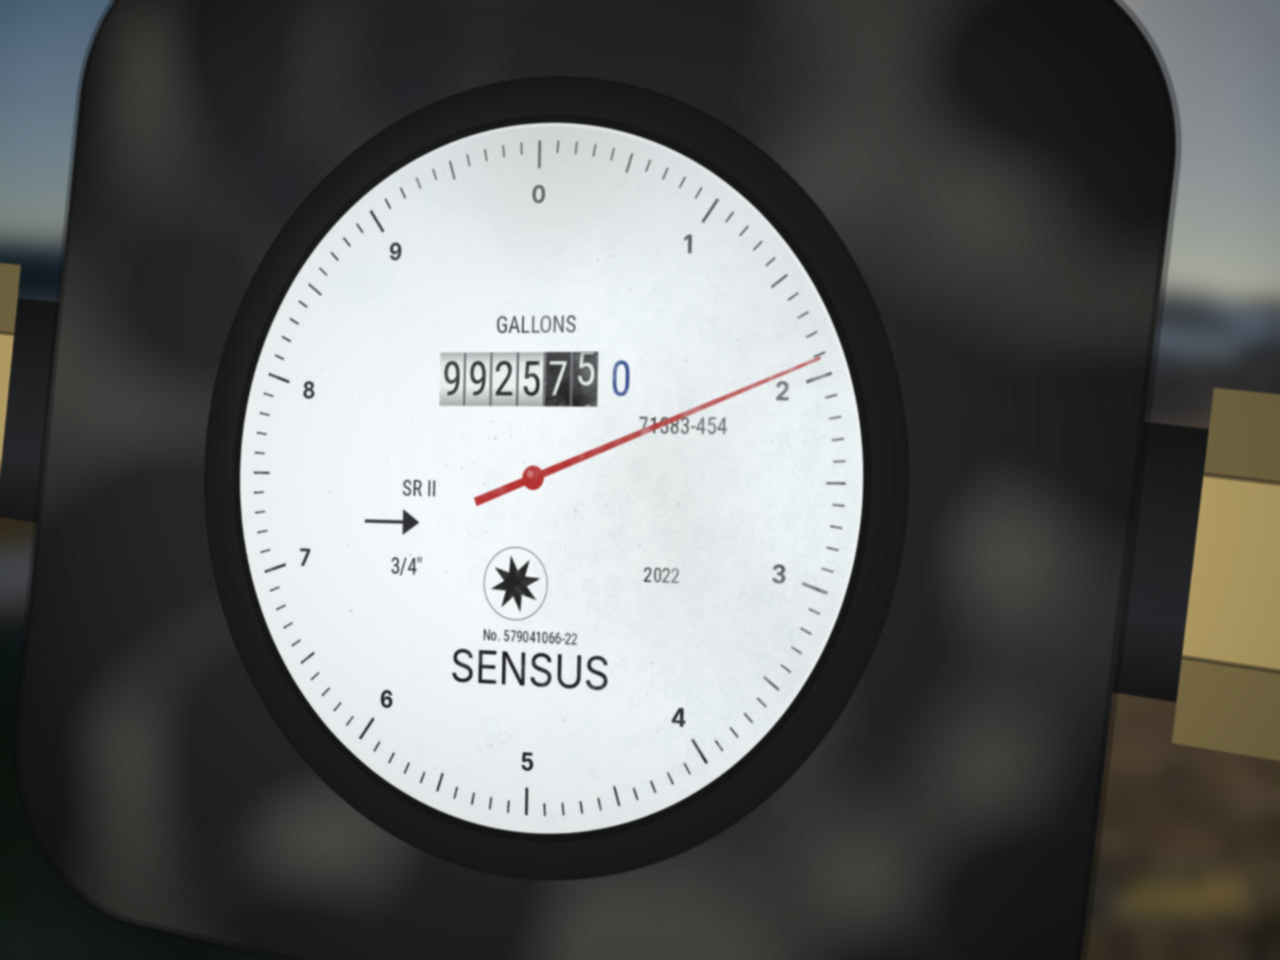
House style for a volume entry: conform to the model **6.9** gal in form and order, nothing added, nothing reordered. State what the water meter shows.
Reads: **9925751.9** gal
